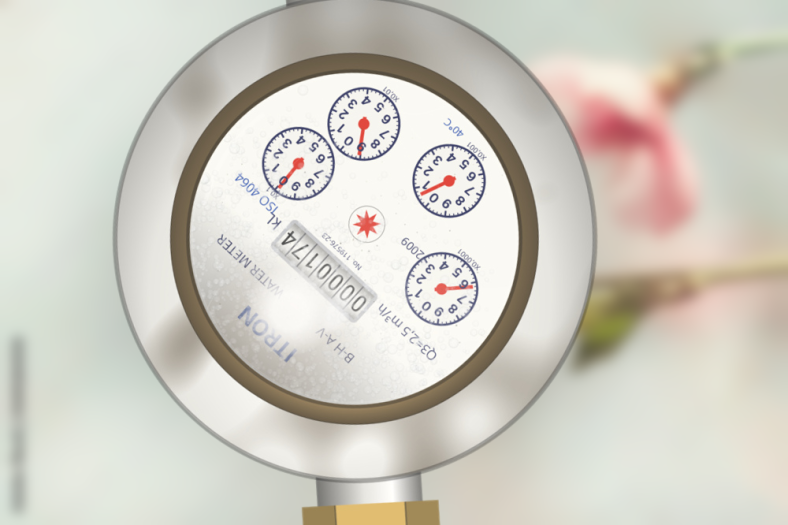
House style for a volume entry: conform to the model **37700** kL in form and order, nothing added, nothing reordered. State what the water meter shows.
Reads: **173.9906** kL
